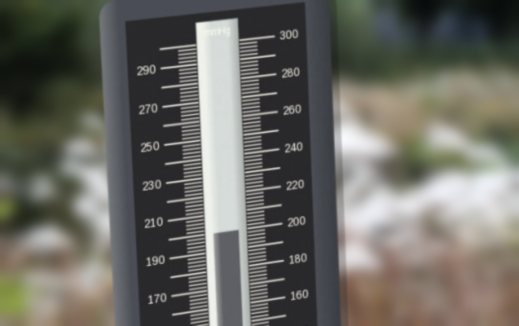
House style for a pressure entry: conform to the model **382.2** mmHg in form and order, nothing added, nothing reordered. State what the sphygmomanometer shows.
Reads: **200** mmHg
